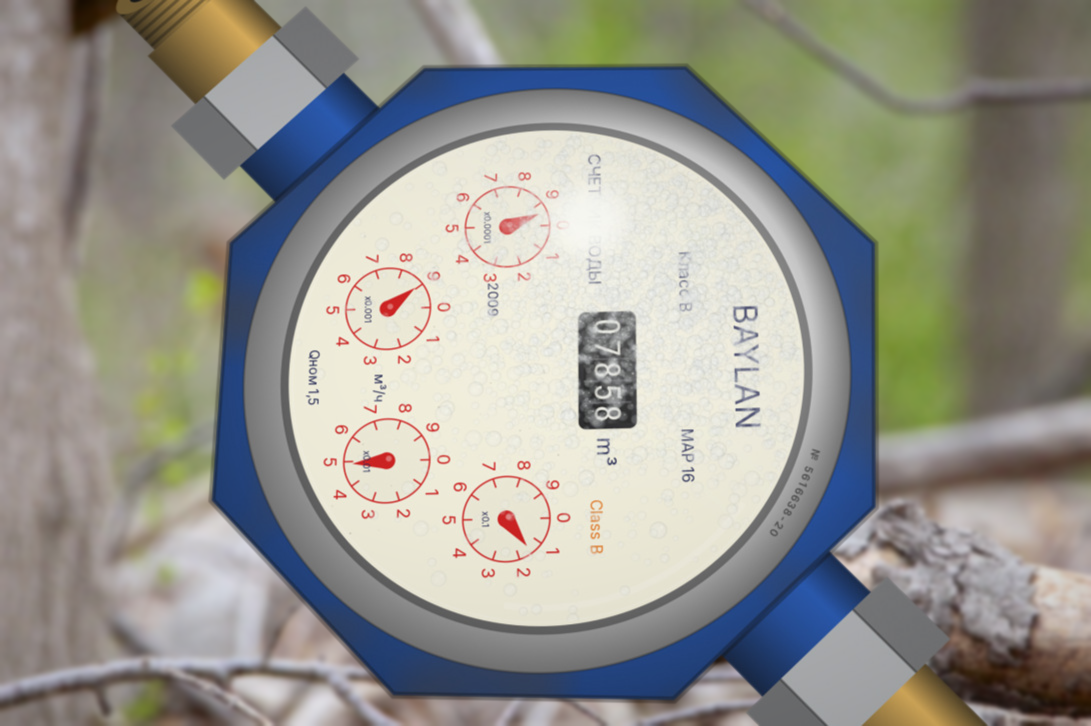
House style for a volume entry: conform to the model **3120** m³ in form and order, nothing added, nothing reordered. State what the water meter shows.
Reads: **7858.1489** m³
